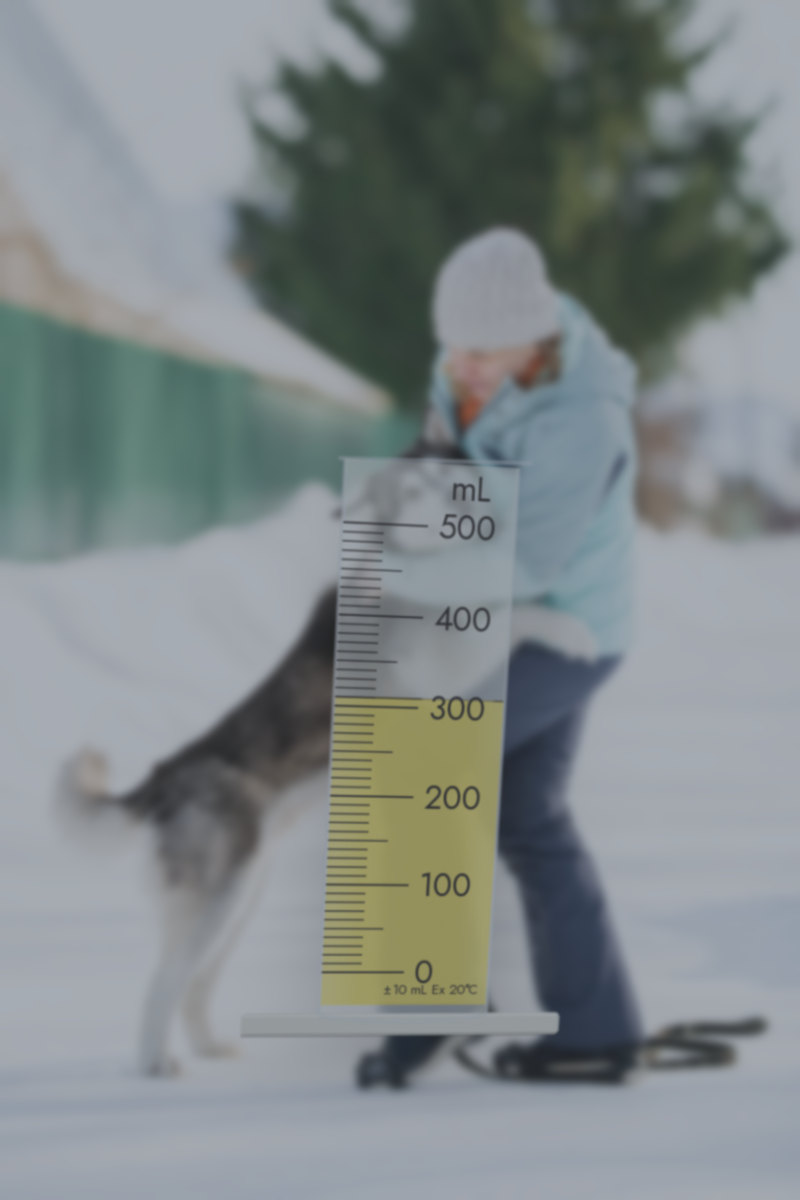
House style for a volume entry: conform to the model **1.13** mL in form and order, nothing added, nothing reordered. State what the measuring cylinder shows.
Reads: **310** mL
